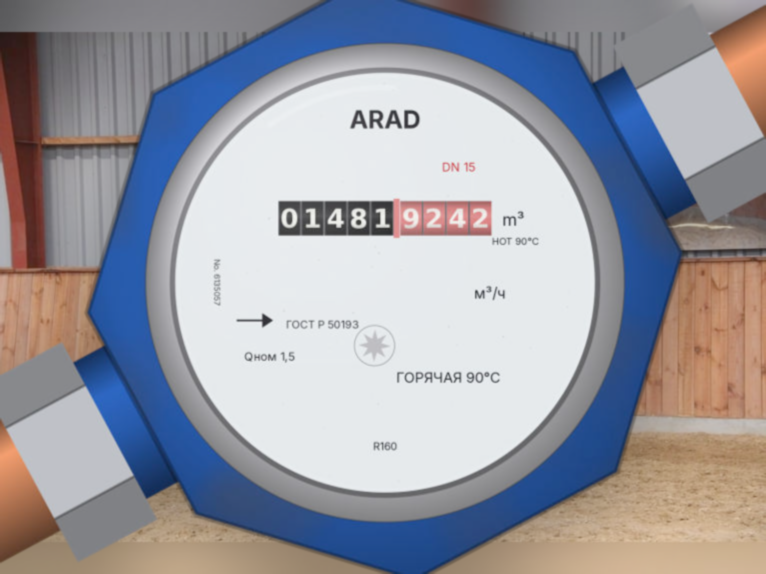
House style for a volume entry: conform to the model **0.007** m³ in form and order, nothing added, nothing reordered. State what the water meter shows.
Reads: **1481.9242** m³
